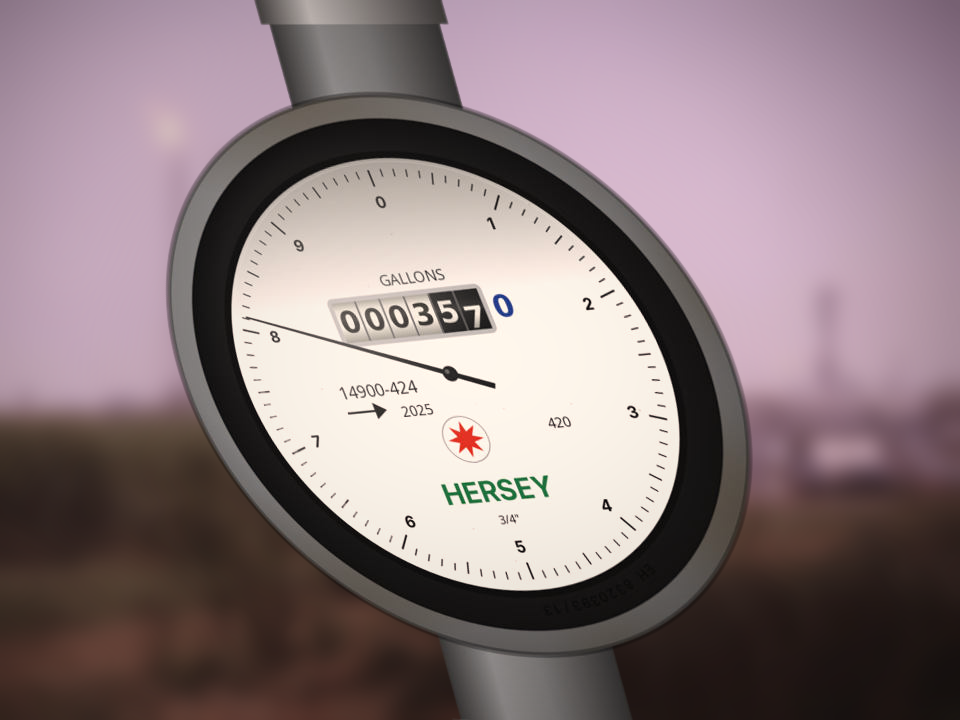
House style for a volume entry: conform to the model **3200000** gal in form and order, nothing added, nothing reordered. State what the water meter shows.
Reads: **3568.1** gal
